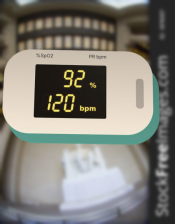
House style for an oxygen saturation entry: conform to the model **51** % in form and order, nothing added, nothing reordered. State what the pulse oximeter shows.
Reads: **92** %
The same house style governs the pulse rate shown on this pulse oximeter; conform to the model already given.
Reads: **120** bpm
